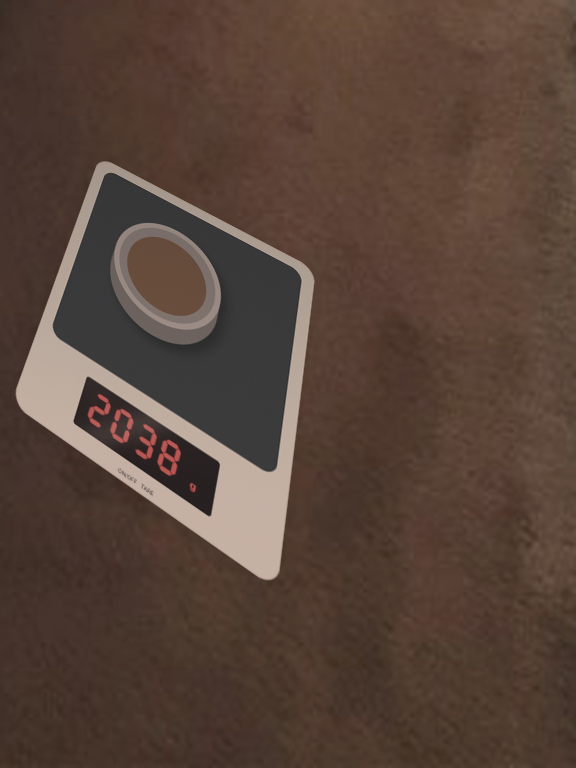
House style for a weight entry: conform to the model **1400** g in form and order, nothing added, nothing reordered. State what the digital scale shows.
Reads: **2038** g
